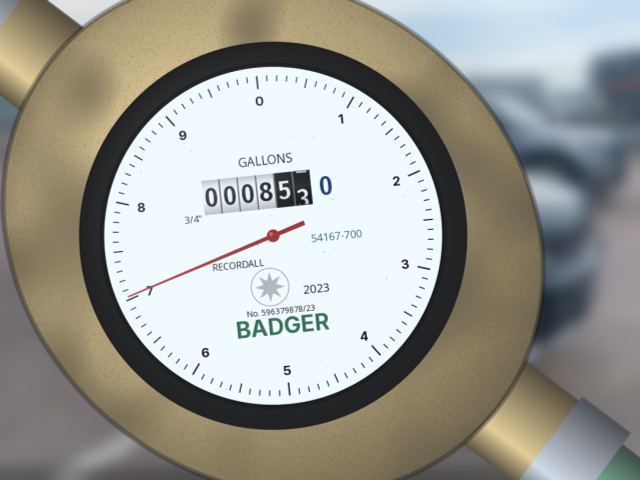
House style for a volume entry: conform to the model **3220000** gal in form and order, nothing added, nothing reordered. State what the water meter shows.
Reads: **8527.0** gal
